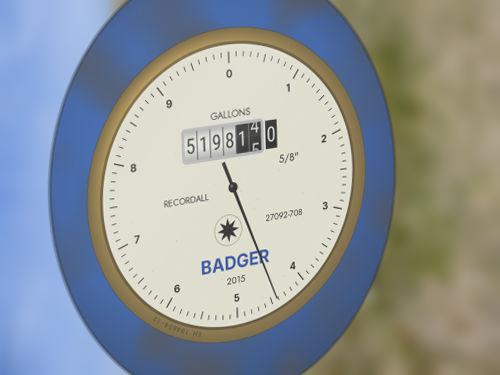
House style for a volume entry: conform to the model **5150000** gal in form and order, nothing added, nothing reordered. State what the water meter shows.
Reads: **5198144.4** gal
